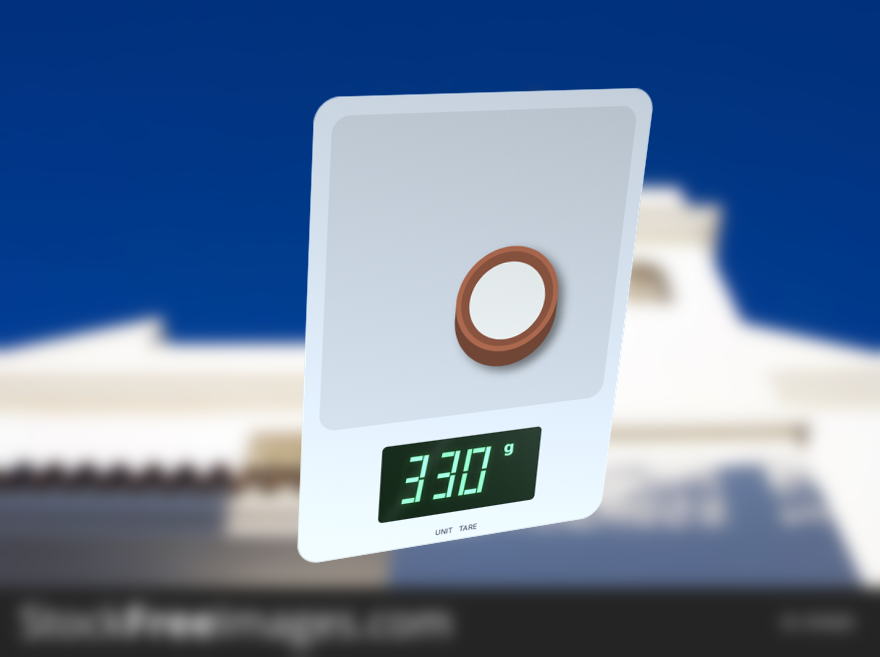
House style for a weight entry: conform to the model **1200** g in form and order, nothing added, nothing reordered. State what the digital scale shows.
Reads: **330** g
